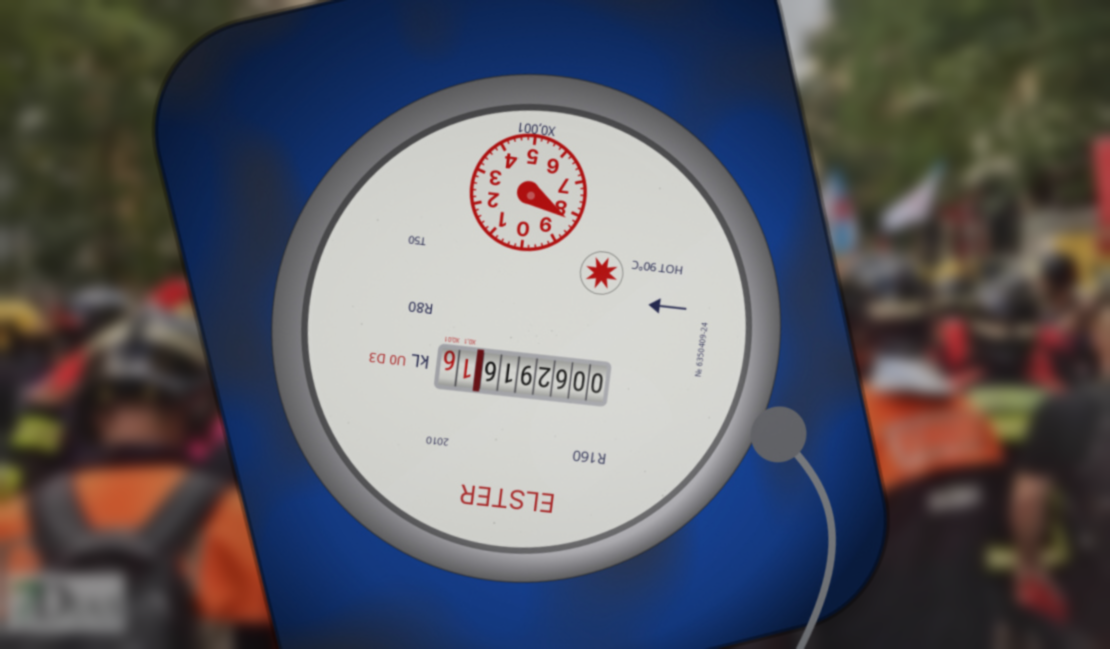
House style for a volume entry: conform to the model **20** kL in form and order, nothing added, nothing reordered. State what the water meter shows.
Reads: **62916.158** kL
